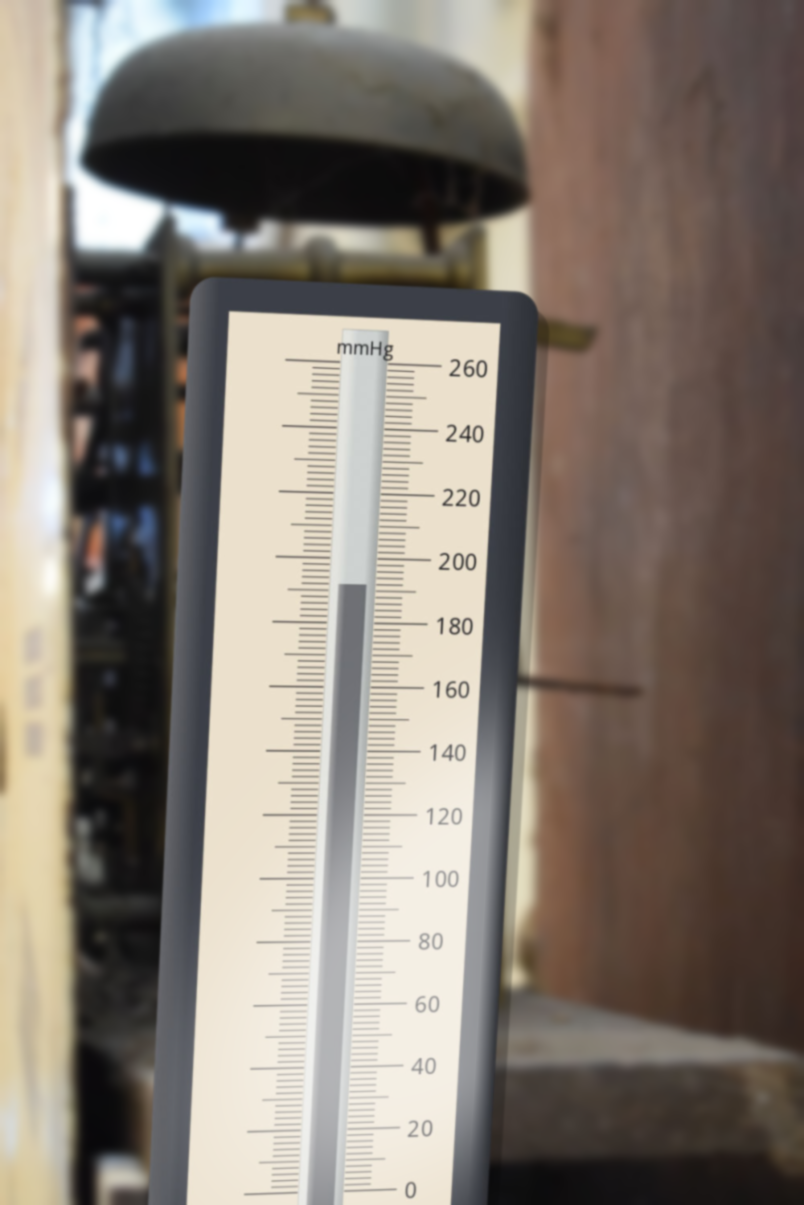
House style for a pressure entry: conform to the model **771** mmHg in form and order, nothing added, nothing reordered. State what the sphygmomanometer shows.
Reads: **192** mmHg
